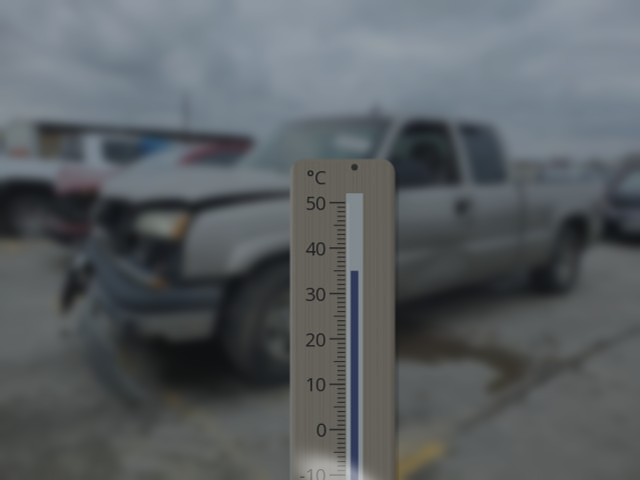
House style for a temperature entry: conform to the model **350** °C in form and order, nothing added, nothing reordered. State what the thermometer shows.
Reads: **35** °C
